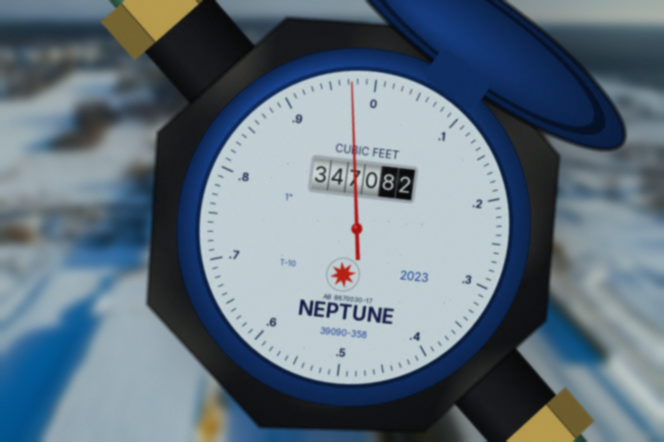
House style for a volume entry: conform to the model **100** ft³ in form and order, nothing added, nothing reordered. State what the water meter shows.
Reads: **347081.97** ft³
